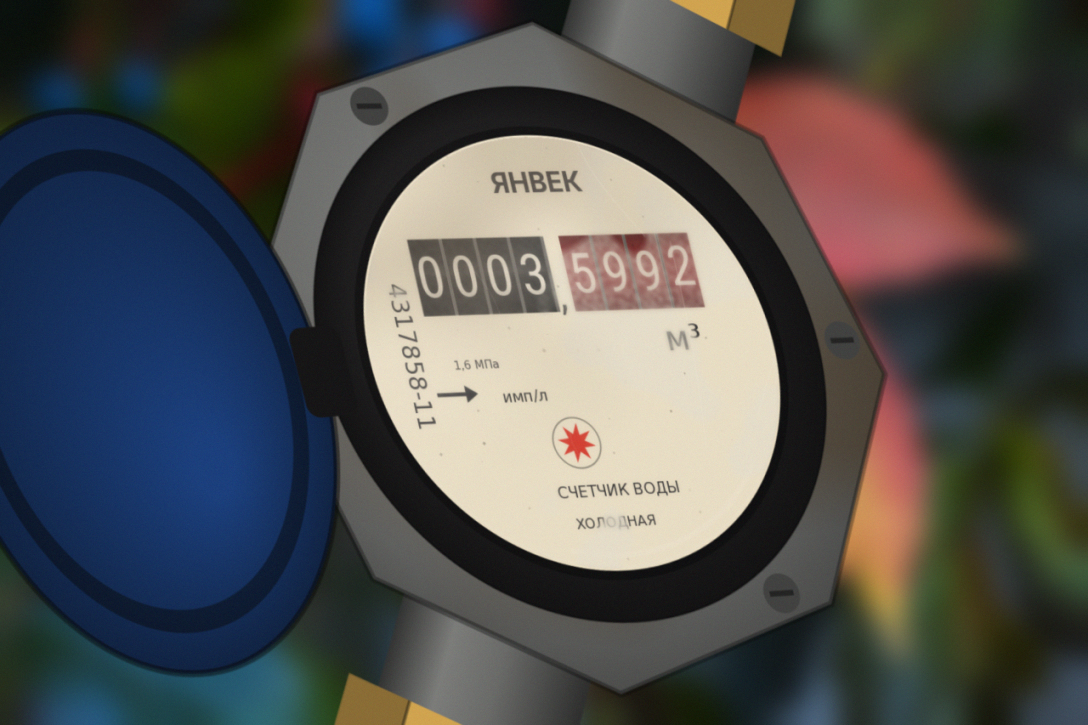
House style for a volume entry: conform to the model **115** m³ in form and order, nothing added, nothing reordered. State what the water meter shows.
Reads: **3.5992** m³
